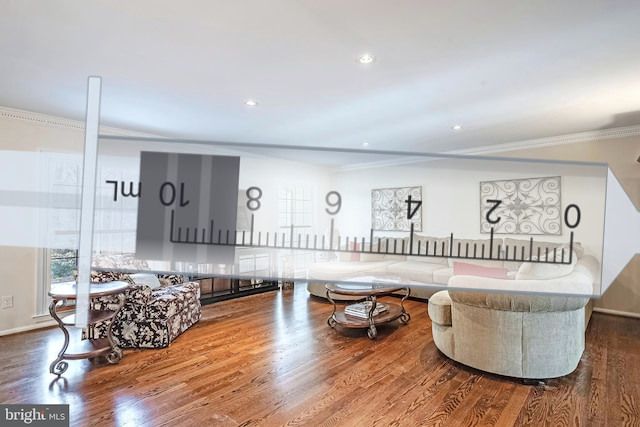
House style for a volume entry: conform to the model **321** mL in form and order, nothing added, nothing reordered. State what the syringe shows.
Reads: **8.4** mL
